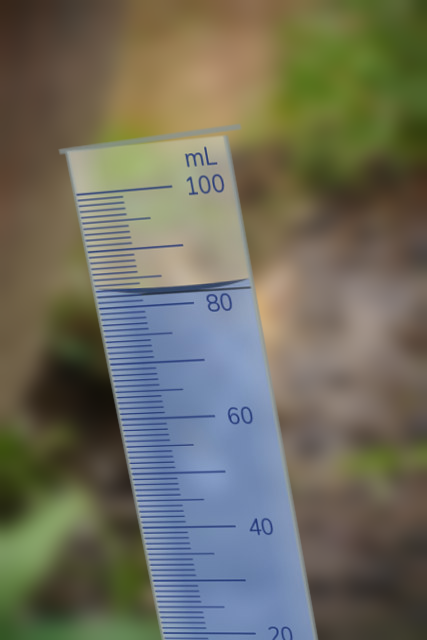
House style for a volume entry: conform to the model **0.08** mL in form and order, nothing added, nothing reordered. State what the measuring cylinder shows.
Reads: **82** mL
